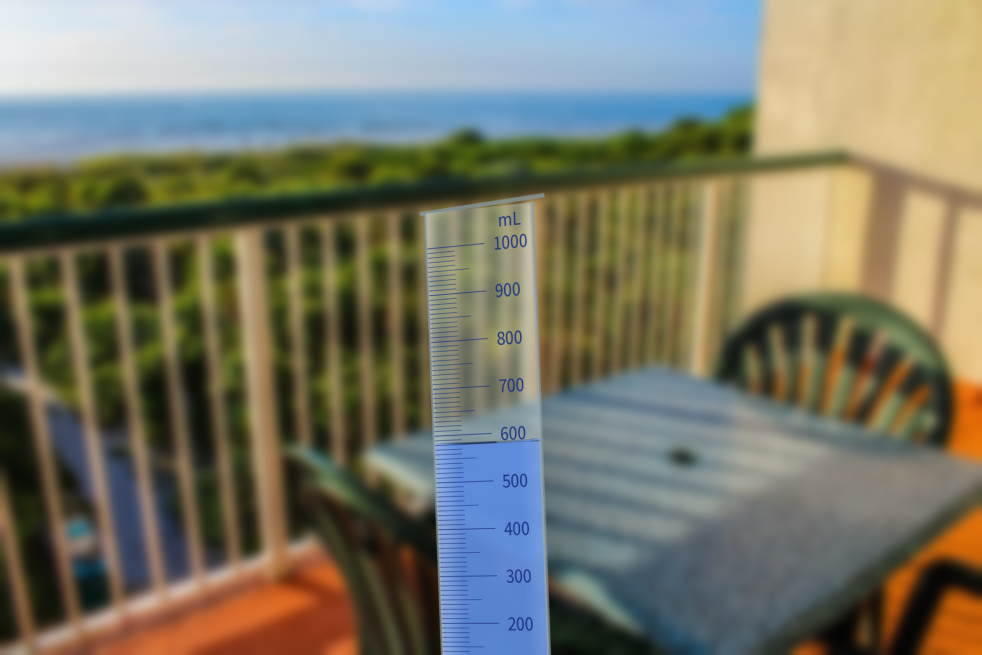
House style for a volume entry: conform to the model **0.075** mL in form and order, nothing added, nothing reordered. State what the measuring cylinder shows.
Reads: **580** mL
